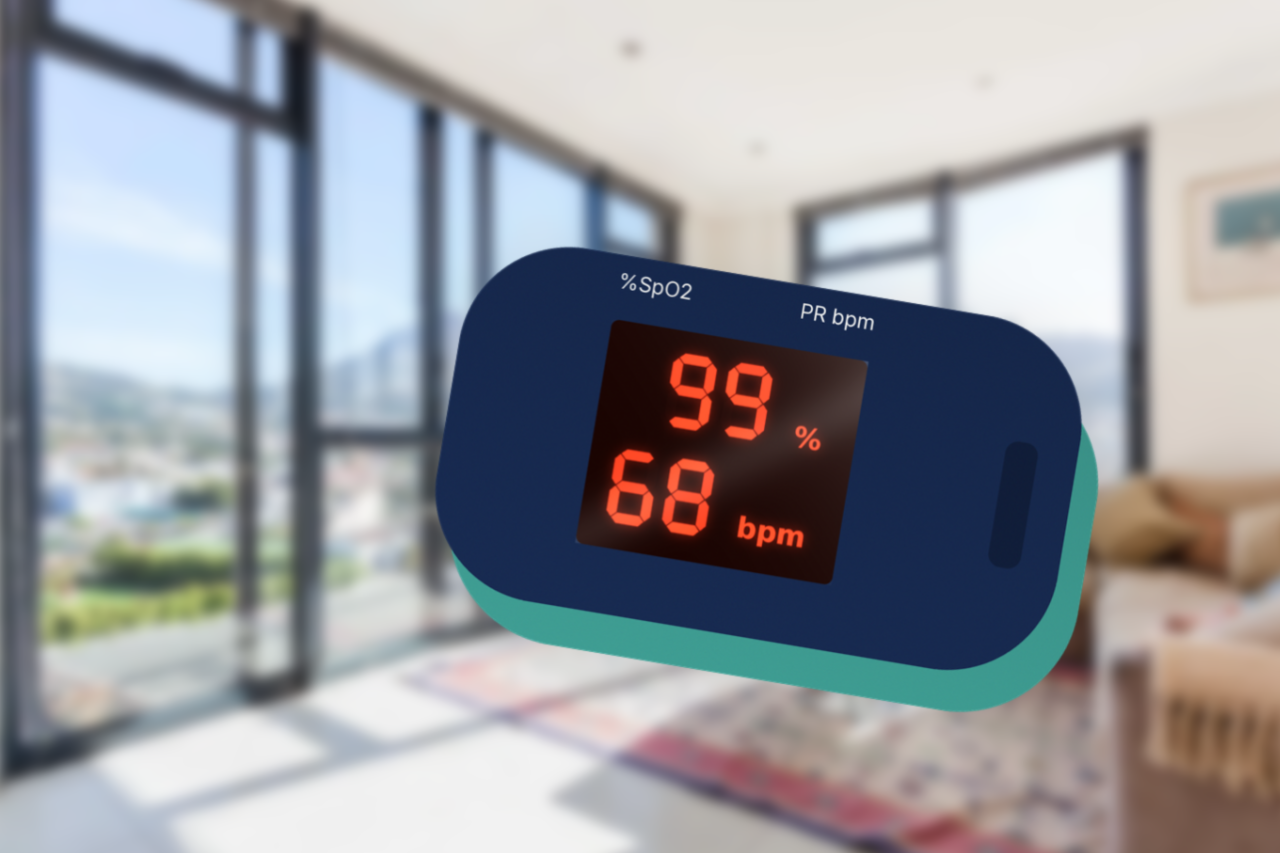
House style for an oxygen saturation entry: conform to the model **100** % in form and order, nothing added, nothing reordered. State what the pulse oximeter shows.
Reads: **99** %
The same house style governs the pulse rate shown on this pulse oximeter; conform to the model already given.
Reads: **68** bpm
